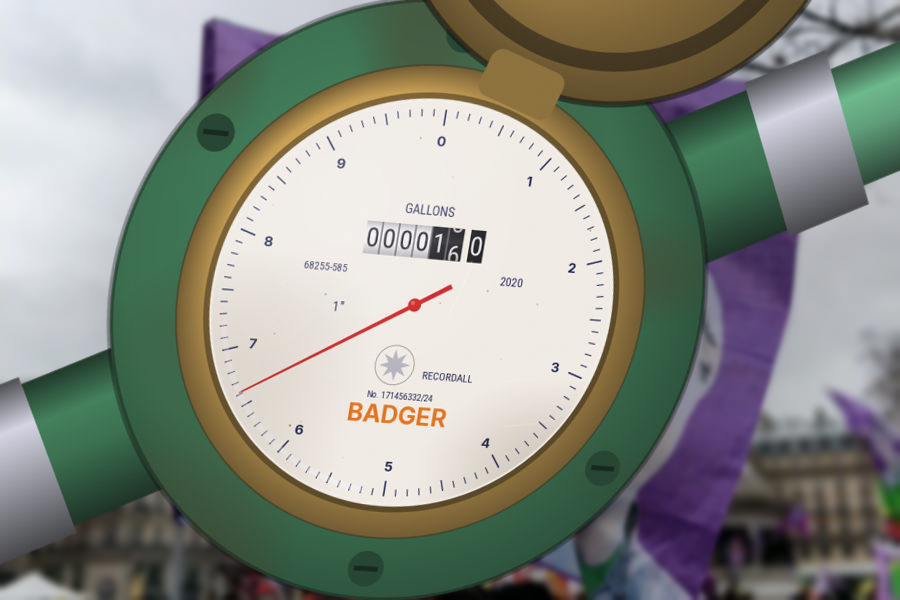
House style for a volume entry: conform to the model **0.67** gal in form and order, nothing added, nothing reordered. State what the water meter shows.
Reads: **156.6** gal
